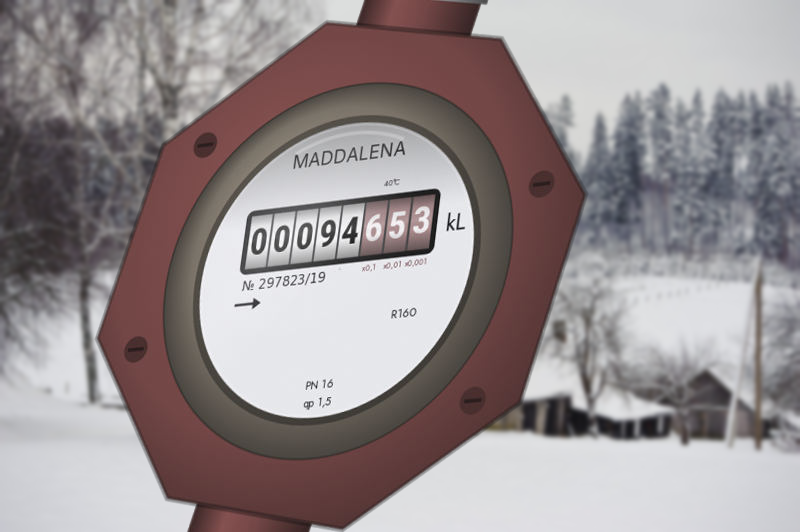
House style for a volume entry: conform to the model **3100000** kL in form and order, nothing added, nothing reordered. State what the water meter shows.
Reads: **94.653** kL
